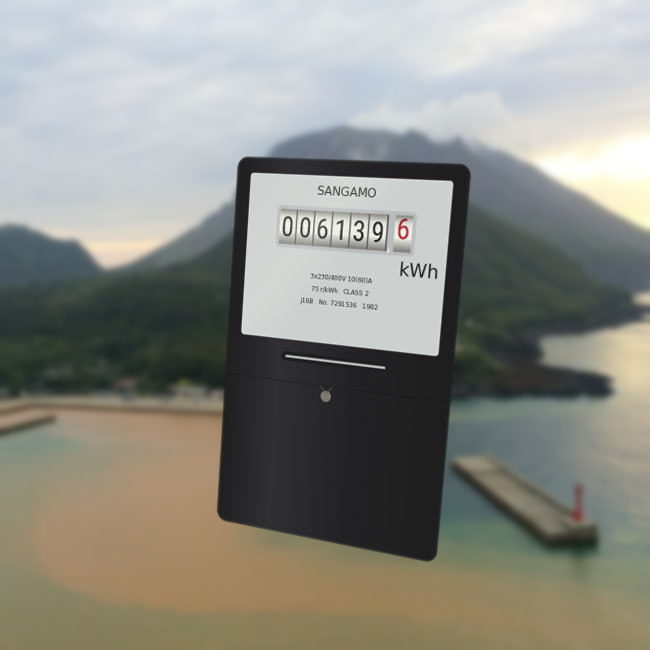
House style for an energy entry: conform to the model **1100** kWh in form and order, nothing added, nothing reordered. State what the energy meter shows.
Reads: **6139.6** kWh
